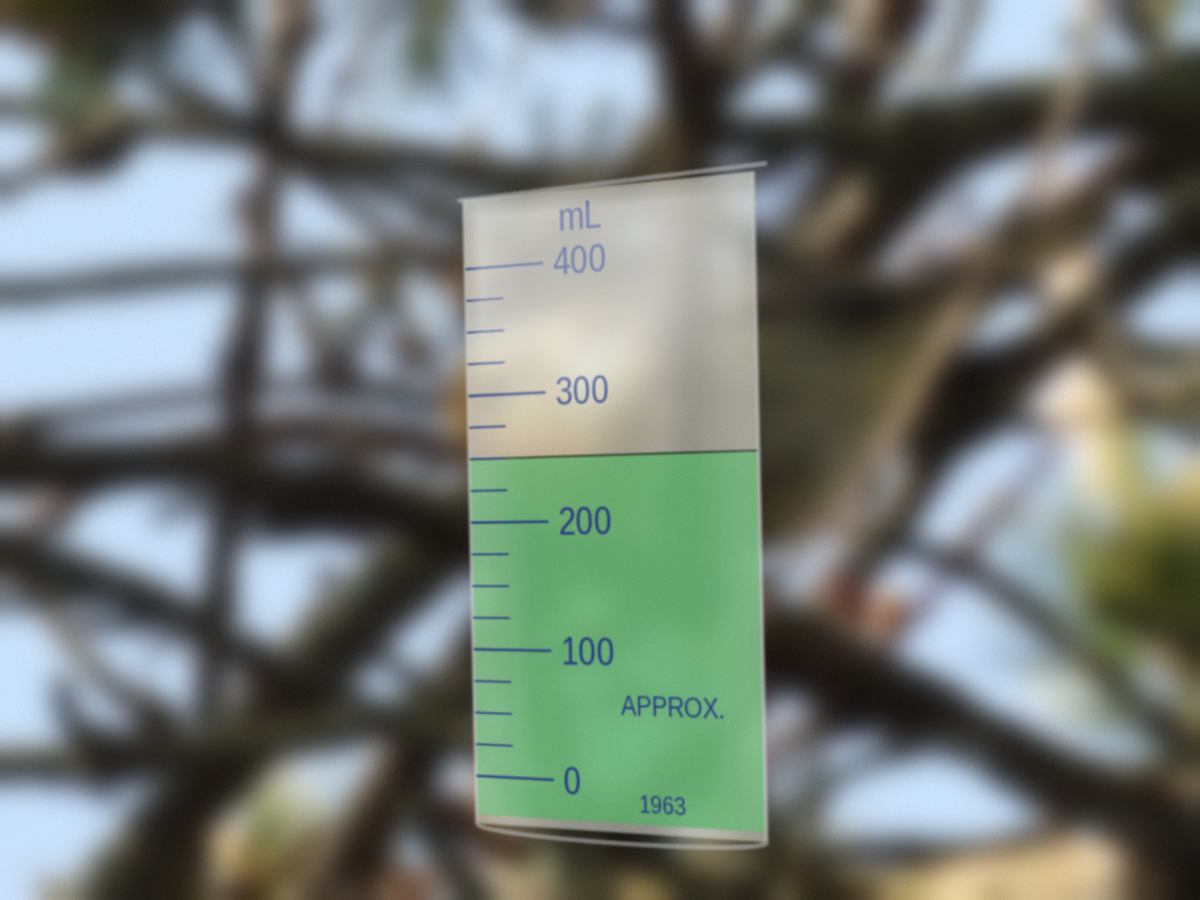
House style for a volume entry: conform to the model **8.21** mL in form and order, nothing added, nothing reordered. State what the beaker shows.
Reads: **250** mL
